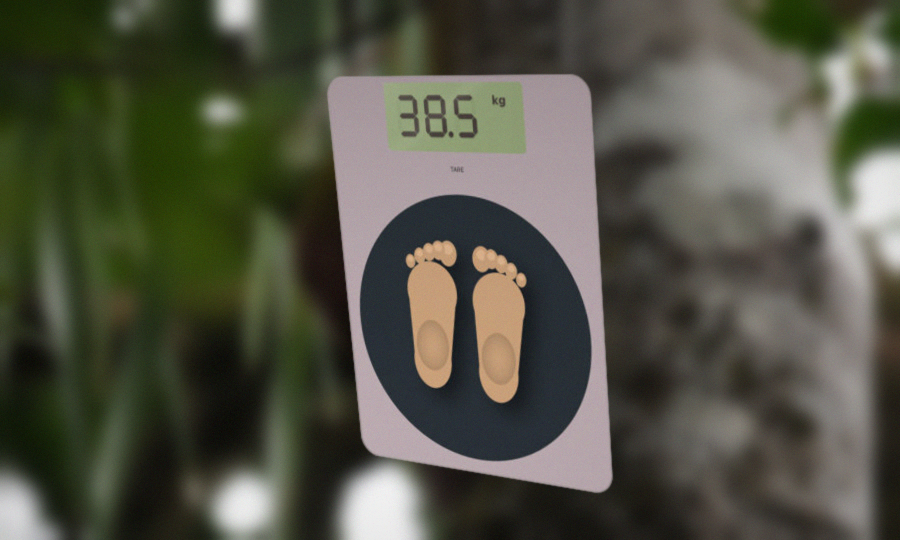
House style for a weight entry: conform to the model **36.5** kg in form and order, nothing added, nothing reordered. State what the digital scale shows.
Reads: **38.5** kg
